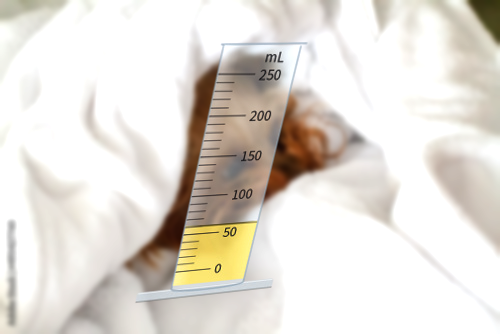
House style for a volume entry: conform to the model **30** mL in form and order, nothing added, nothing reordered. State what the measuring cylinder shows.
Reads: **60** mL
